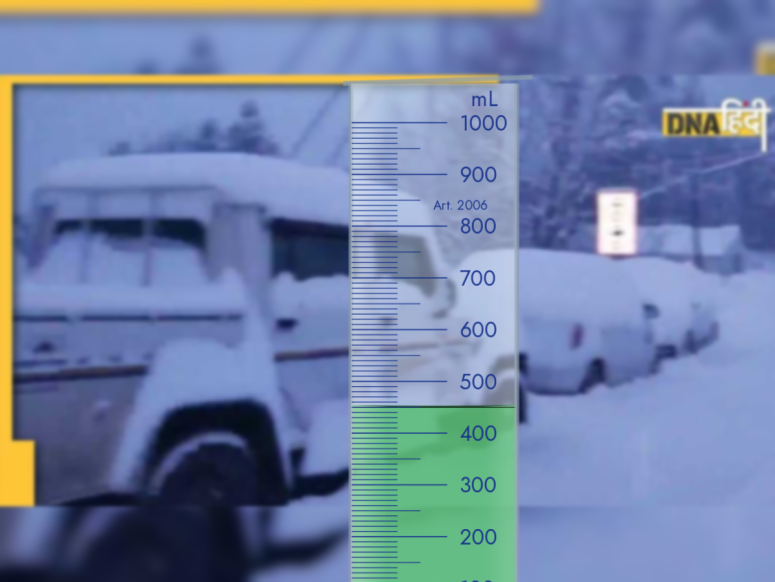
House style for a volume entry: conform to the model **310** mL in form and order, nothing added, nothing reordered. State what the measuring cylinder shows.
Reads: **450** mL
